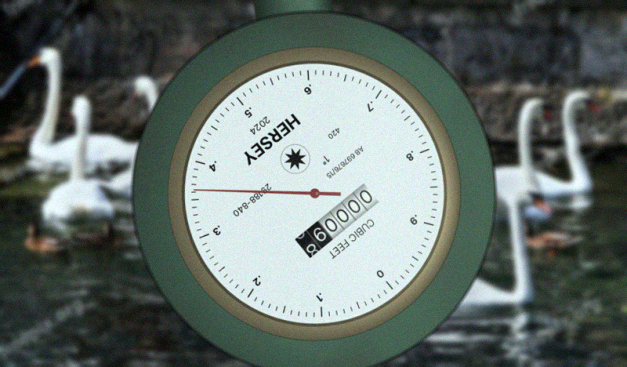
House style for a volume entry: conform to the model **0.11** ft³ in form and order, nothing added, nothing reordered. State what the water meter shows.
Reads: **98.36** ft³
